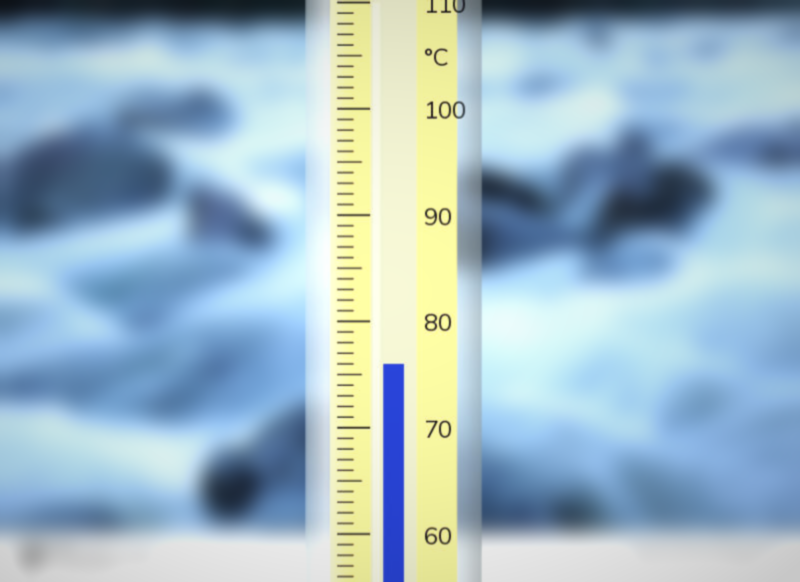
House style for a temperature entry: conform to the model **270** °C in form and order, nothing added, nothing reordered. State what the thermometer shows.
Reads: **76** °C
